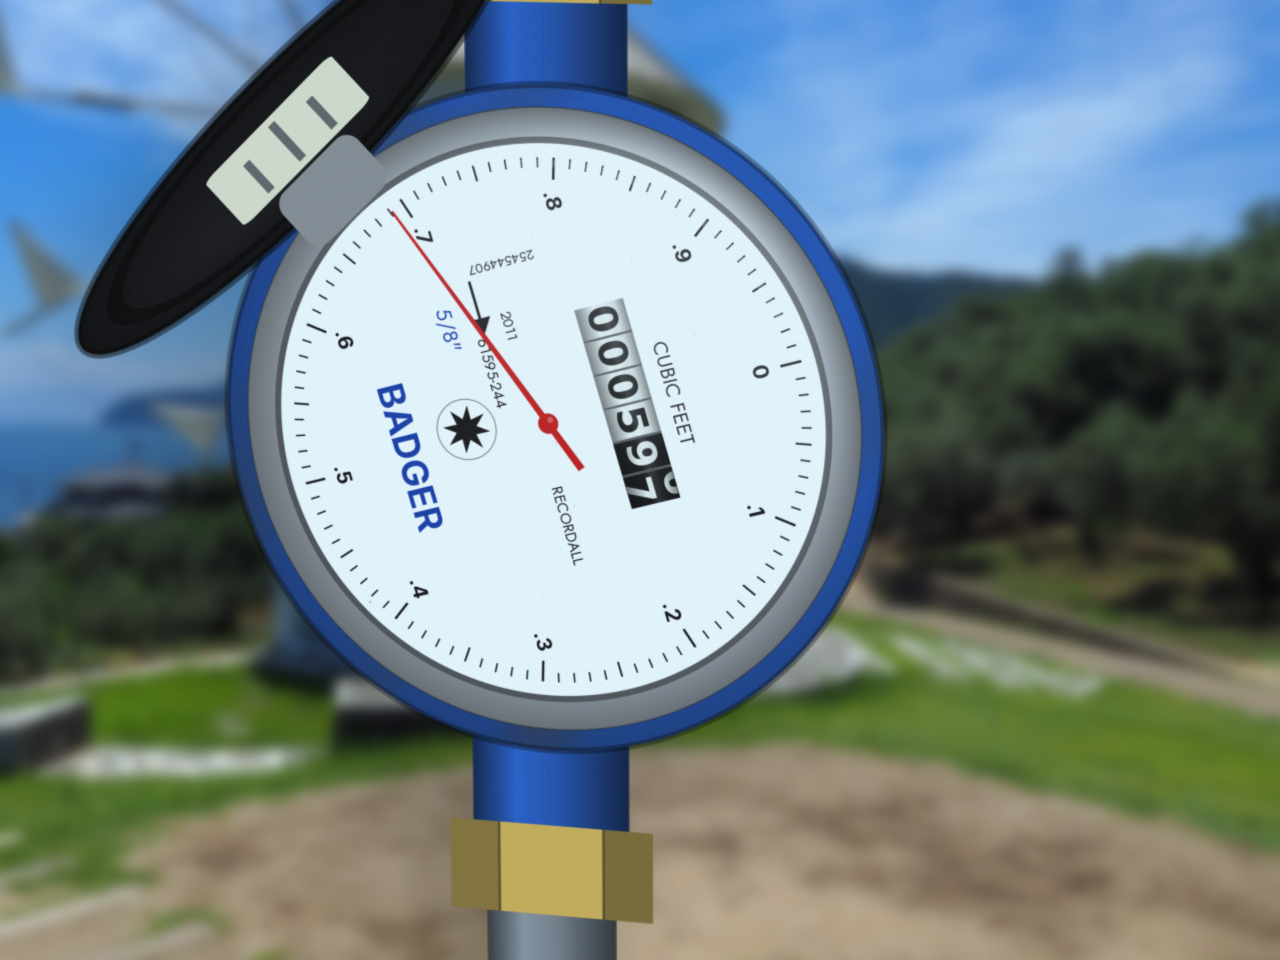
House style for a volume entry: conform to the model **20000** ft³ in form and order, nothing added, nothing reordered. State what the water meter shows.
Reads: **596.69** ft³
